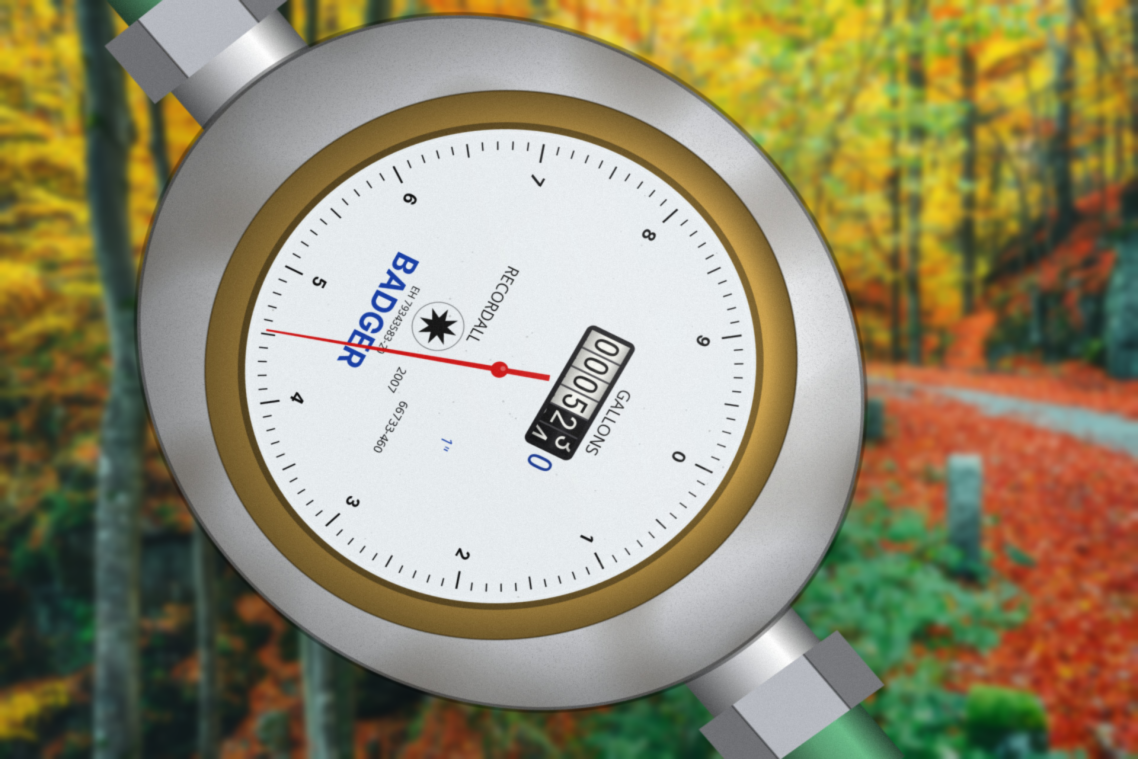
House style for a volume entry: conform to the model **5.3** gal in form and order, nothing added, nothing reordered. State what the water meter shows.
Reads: **5234.5** gal
